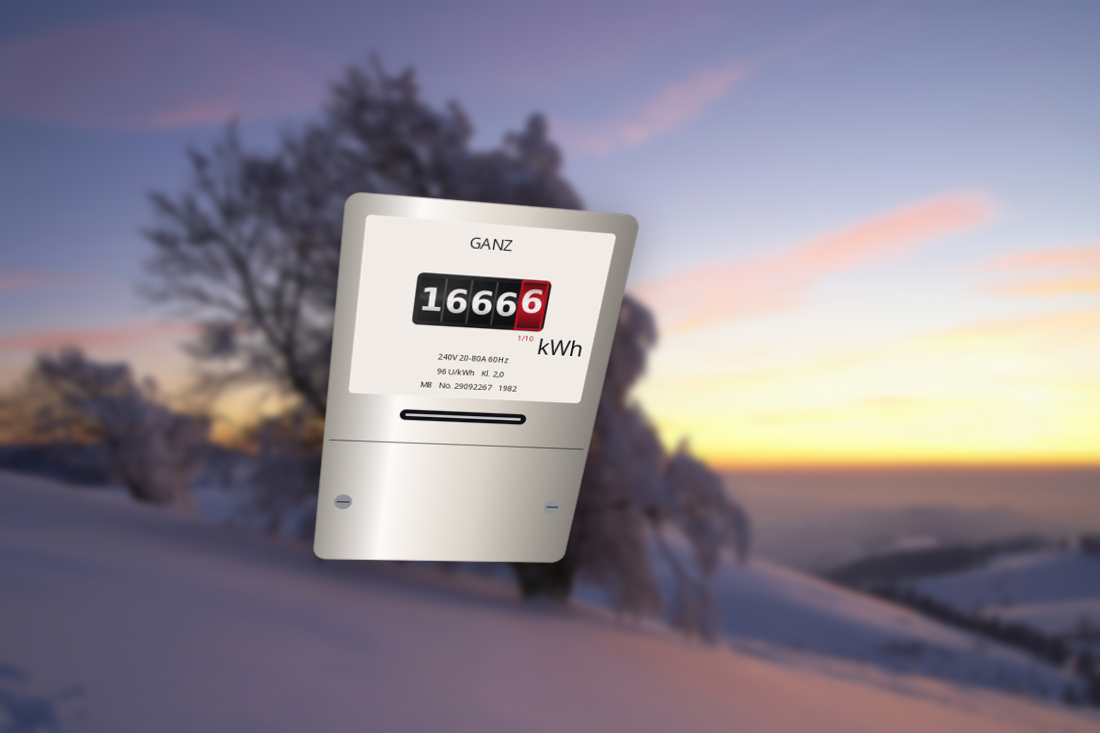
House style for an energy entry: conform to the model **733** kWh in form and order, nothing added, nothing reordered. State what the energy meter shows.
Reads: **1666.6** kWh
